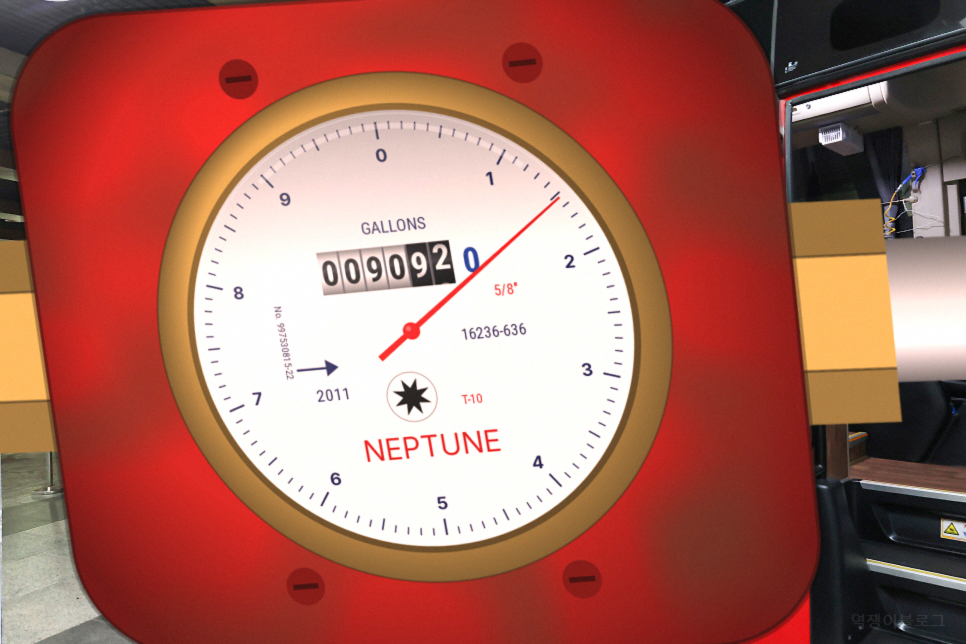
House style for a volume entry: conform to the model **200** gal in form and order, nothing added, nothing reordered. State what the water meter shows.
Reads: **90921.5** gal
